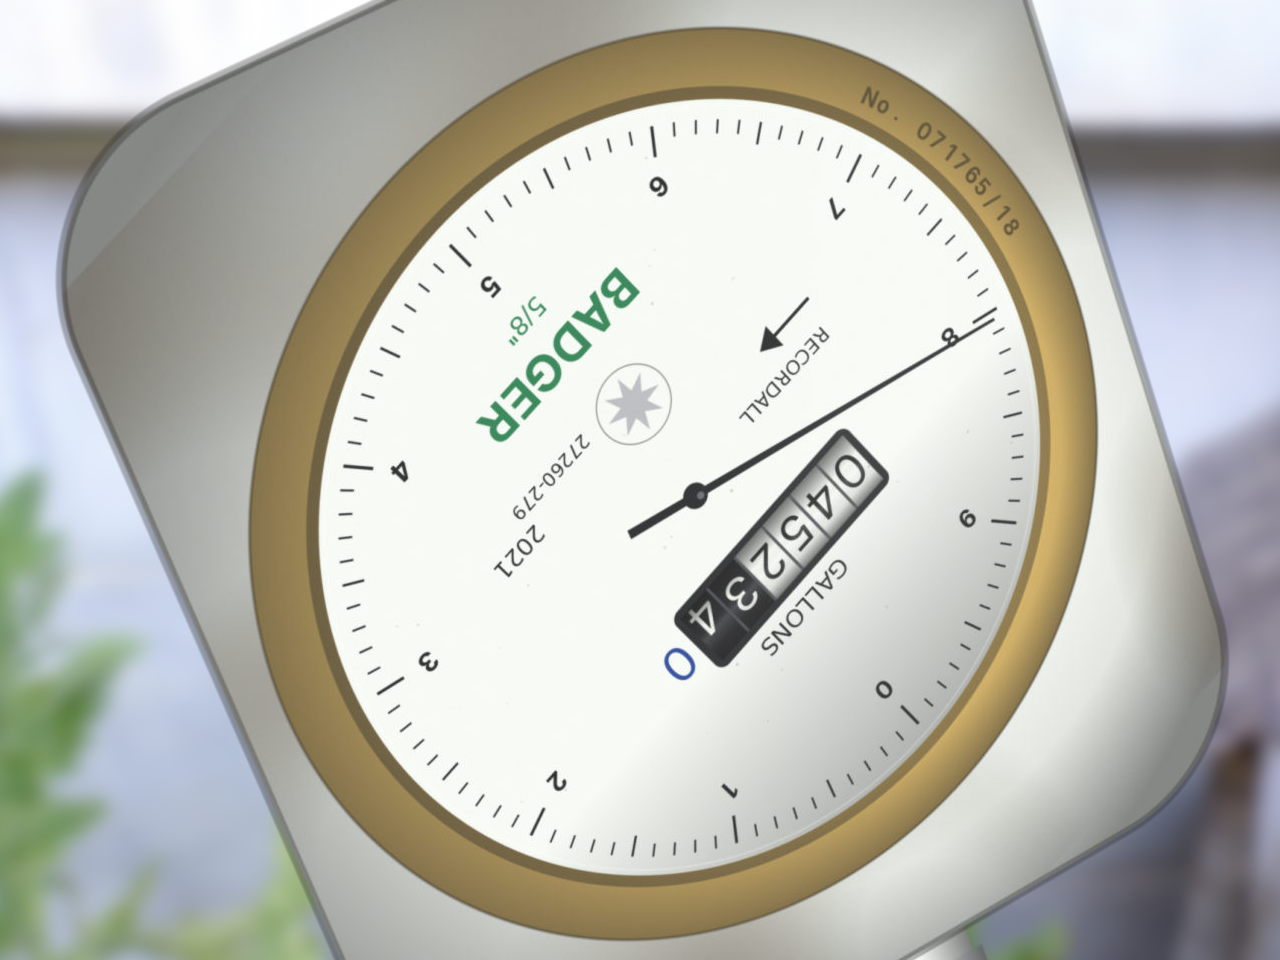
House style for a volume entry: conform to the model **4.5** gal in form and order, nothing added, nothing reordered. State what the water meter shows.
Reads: **452338.0** gal
